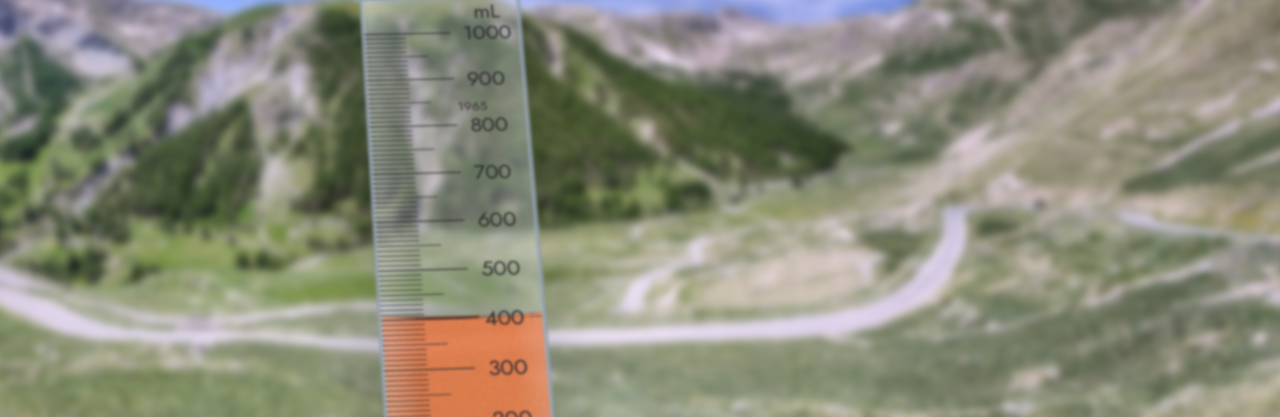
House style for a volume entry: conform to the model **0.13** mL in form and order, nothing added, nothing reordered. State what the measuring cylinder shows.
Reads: **400** mL
